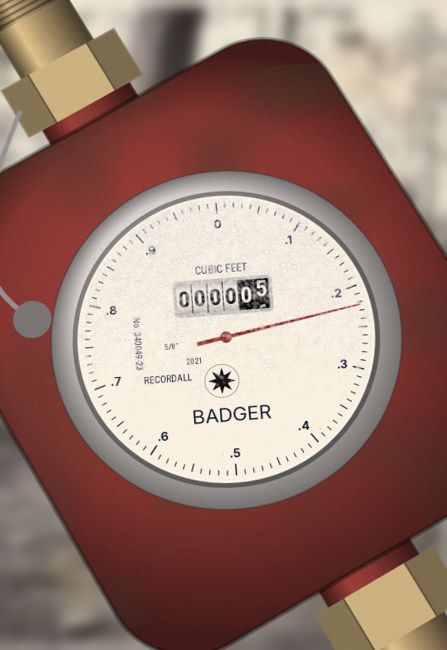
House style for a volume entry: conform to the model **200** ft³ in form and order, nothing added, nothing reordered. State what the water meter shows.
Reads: **5.22** ft³
